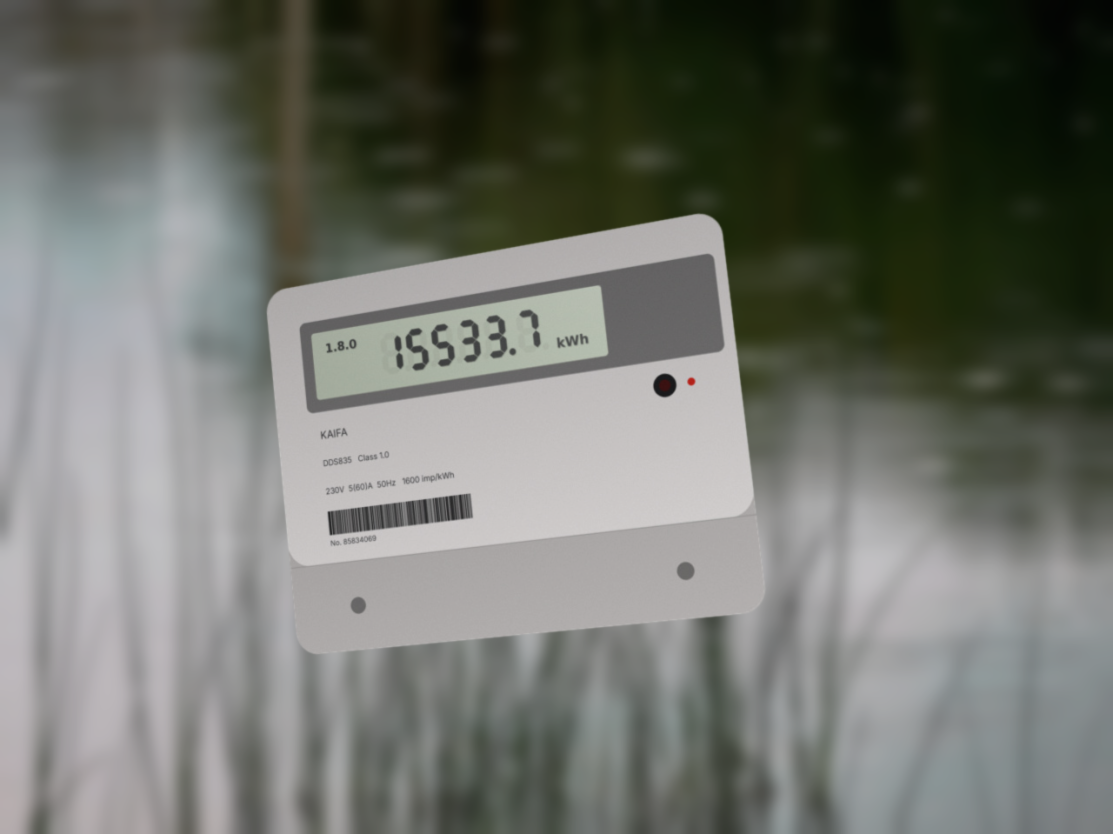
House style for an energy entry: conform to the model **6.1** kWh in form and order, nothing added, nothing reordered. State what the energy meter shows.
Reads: **15533.7** kWh
